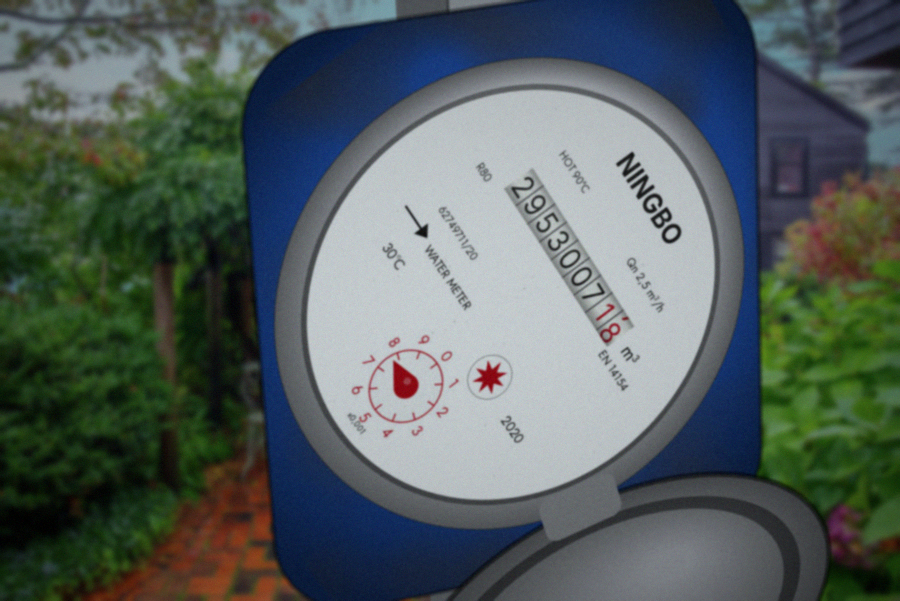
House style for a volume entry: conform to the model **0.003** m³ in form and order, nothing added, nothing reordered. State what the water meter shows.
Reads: **2953007.177** m³
